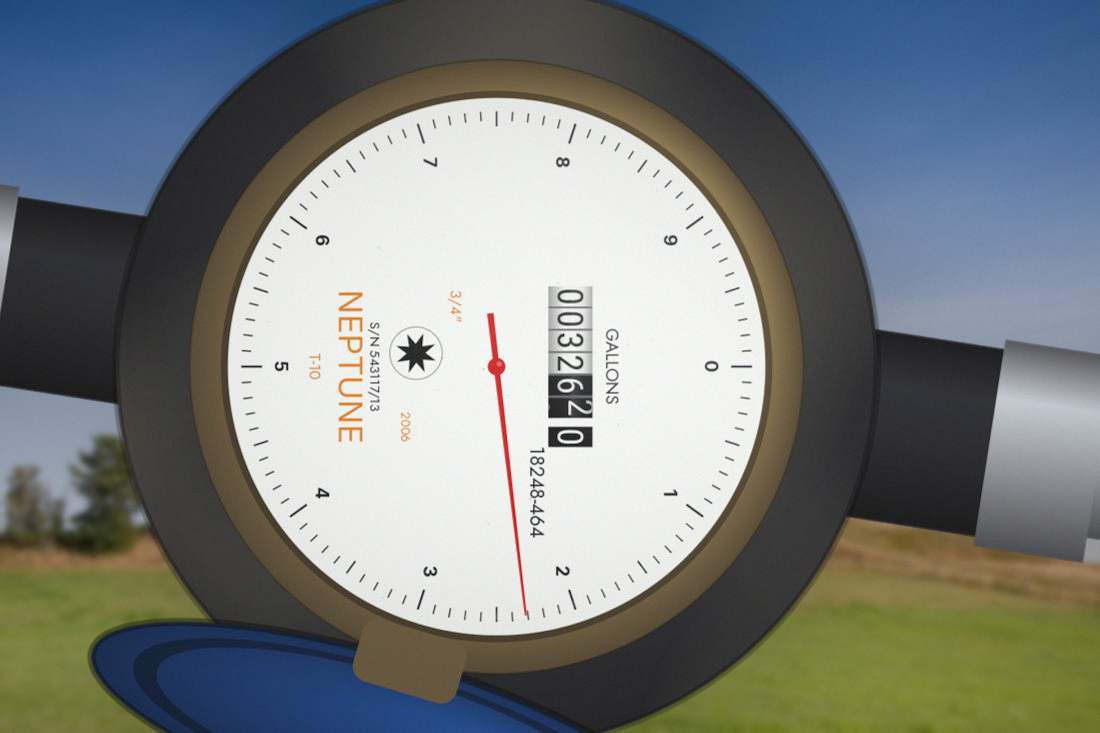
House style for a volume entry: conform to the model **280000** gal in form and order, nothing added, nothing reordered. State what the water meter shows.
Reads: **32622.3** gal
